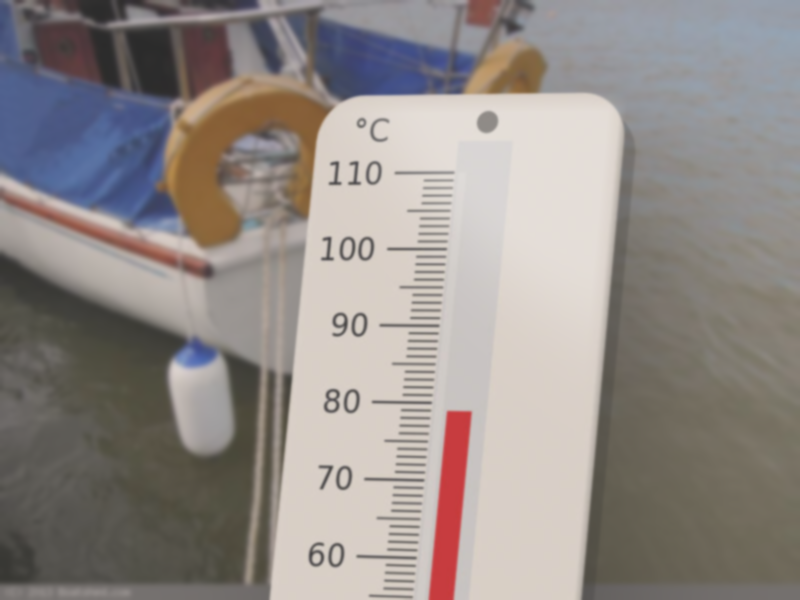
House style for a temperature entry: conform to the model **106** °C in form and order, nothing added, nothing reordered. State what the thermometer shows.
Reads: **79** °C
